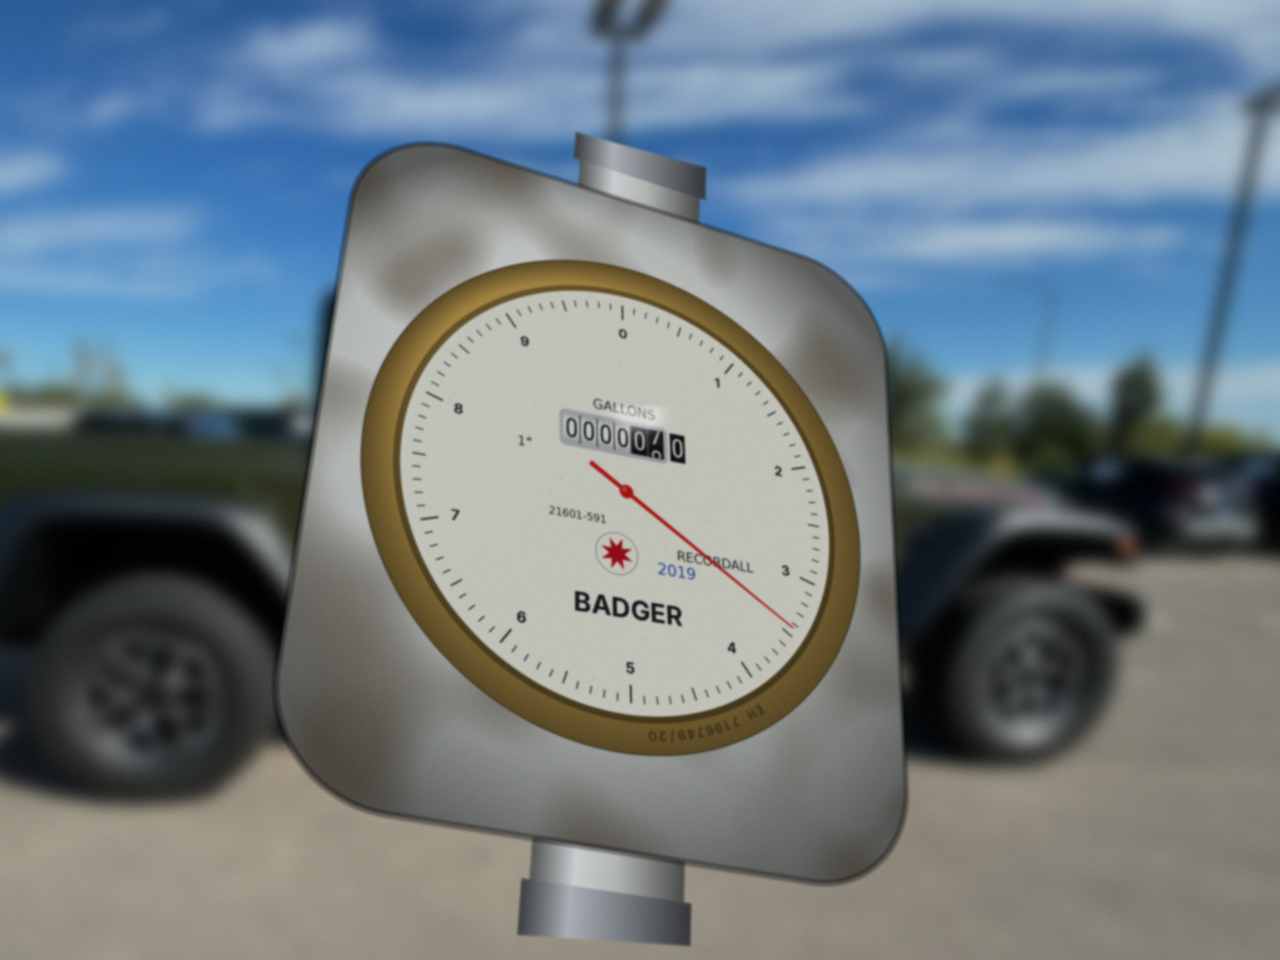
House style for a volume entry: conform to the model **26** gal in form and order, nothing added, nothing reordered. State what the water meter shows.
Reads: **73.4** gal
